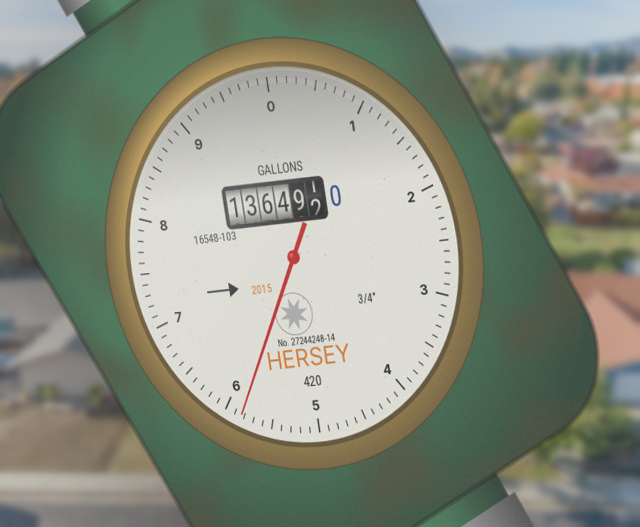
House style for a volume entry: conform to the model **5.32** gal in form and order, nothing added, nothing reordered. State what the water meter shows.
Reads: **1364915.8** gal
